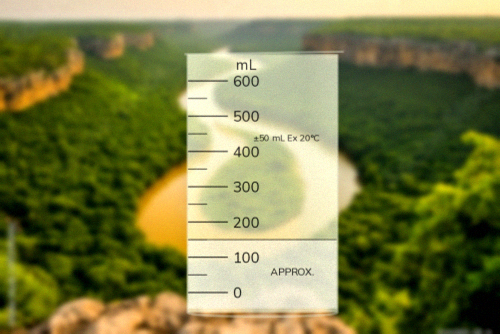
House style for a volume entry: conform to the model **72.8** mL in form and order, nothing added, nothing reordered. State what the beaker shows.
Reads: **150** mL
